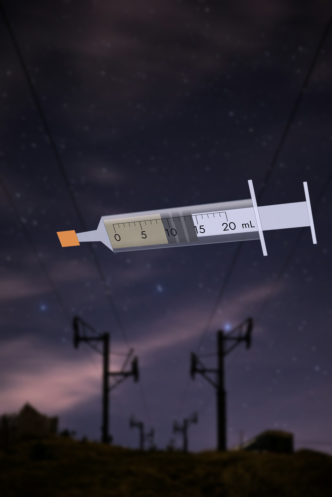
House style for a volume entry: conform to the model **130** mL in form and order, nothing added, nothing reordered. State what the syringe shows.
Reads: **9** mL
